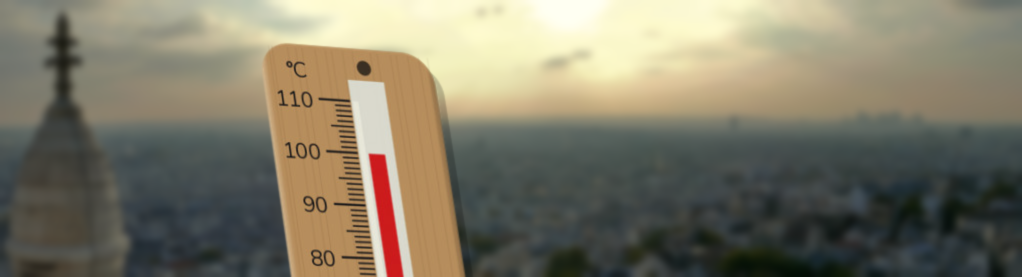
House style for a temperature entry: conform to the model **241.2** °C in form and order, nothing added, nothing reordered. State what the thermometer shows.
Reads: **100** °C
